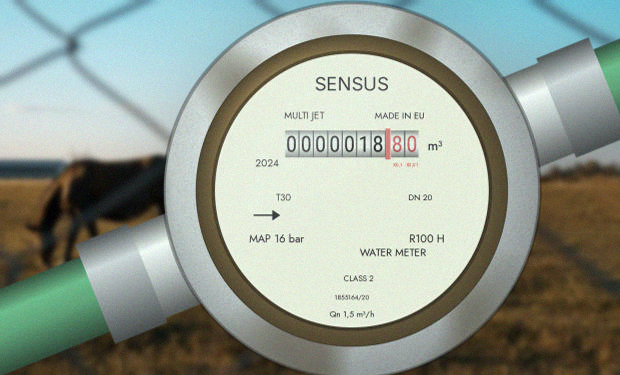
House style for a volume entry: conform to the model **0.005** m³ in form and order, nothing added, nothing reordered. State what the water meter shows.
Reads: **18.80** m³
